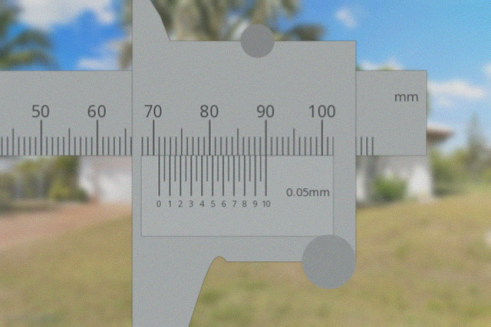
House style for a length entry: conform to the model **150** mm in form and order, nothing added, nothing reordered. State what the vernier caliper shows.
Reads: **71.0** mm
